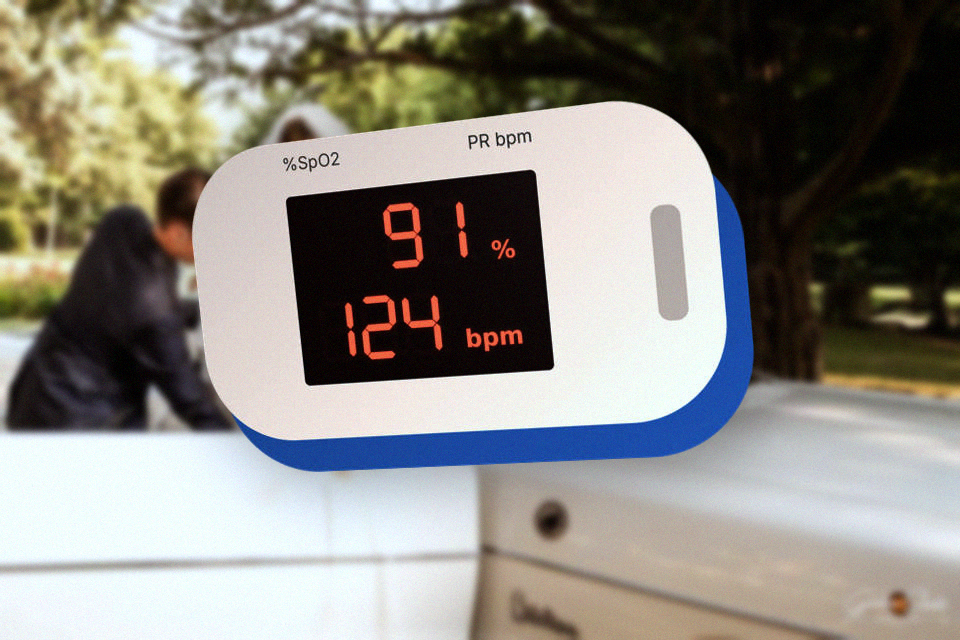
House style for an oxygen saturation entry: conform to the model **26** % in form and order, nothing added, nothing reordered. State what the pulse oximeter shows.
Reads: **91** %
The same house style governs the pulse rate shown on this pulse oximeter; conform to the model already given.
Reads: **124** bpm
